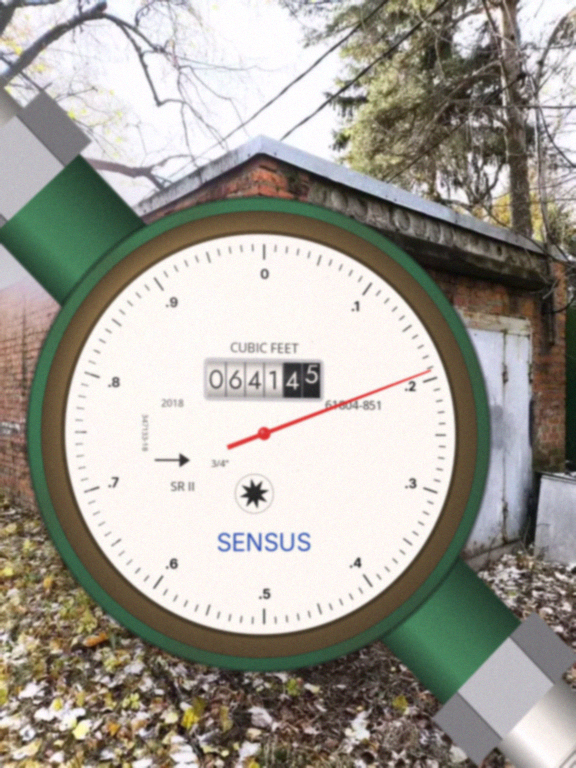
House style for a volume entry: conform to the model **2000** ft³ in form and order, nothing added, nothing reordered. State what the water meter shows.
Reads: **64145.19** ft³
